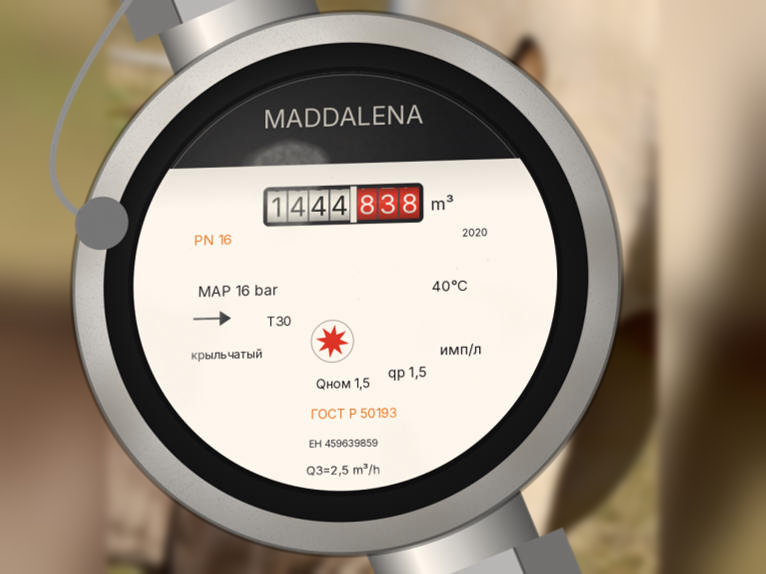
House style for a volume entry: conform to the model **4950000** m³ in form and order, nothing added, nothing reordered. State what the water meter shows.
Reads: **1444.838** m³
